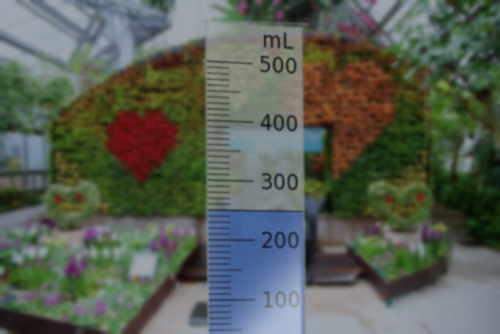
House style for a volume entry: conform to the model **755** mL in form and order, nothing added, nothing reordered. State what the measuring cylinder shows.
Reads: **250** mL
